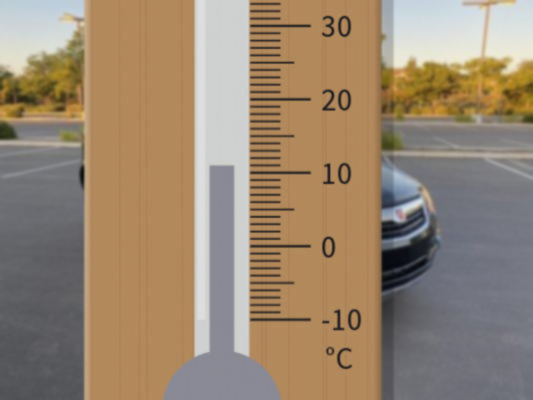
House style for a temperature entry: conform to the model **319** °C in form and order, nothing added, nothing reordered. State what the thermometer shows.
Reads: **11** °C
